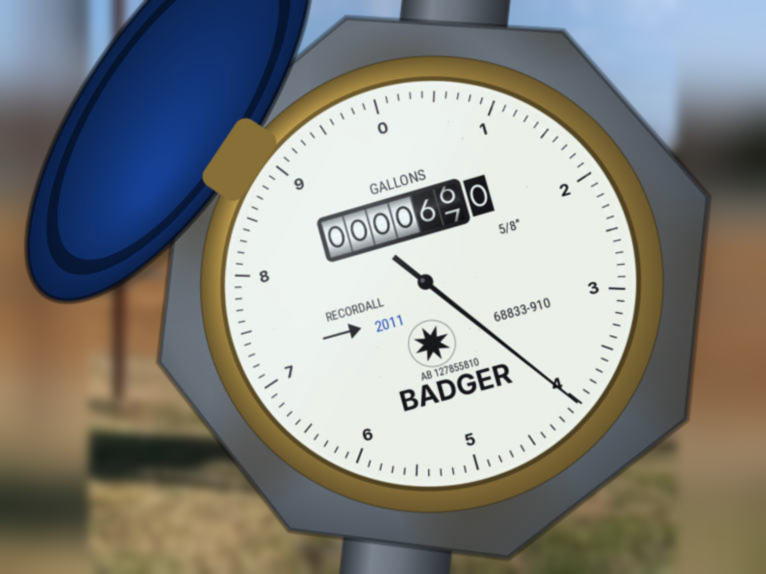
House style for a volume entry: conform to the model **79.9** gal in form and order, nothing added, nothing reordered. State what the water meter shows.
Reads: **664.0** gal
